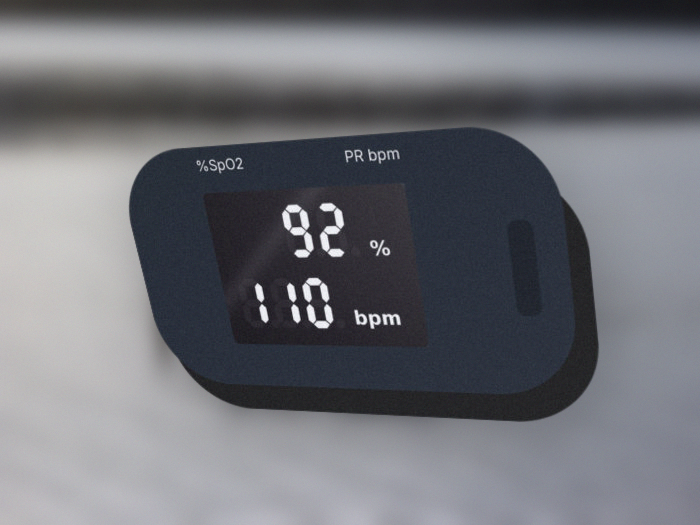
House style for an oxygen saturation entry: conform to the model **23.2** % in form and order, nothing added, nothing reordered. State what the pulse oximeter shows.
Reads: **92** %
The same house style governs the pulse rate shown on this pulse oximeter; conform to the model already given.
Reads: **110** bpm
